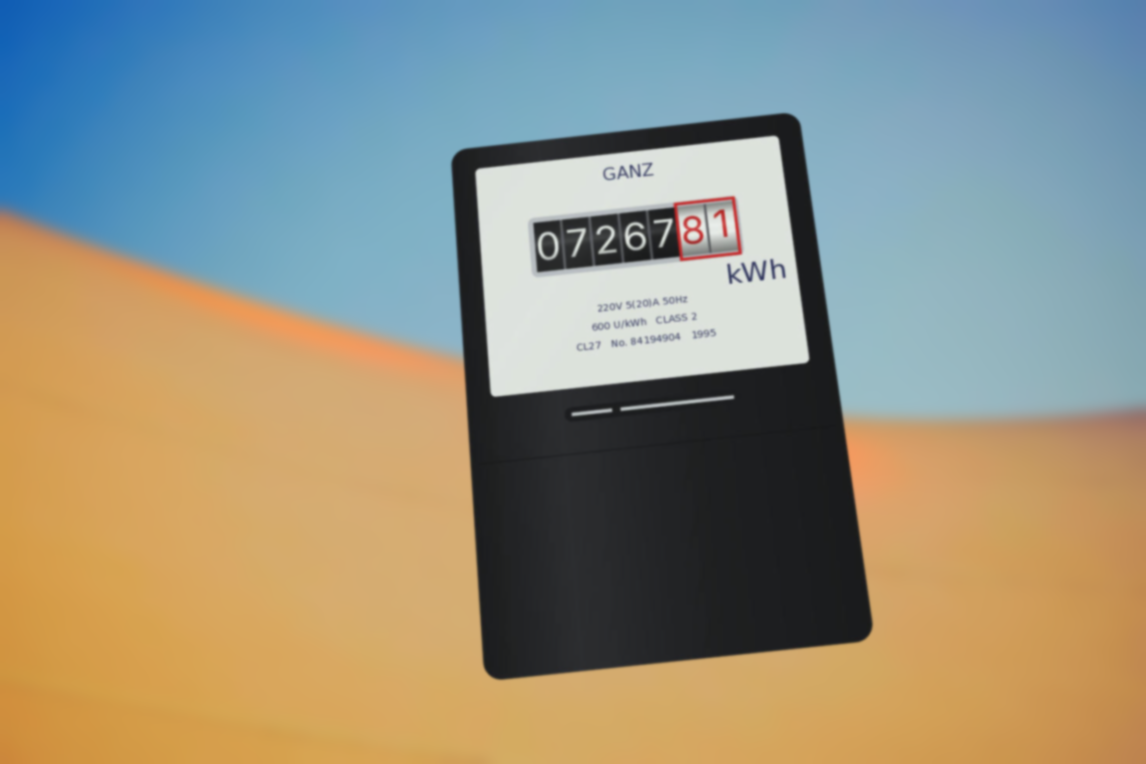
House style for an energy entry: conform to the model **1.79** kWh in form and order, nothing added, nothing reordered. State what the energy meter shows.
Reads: **7267.81** kWh
